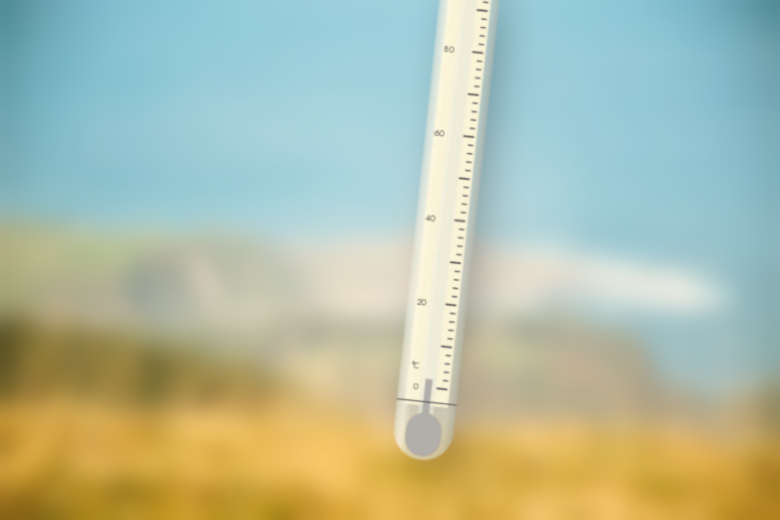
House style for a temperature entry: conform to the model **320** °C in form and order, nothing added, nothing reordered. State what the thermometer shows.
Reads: **2** °C
